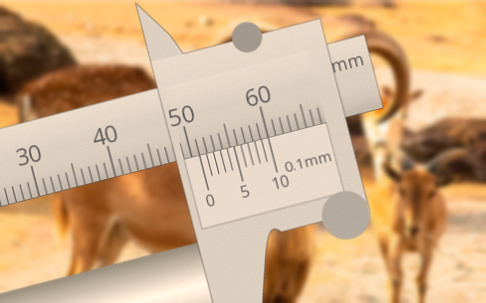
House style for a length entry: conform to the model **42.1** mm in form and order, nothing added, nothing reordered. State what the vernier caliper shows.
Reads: **51.0** mm
